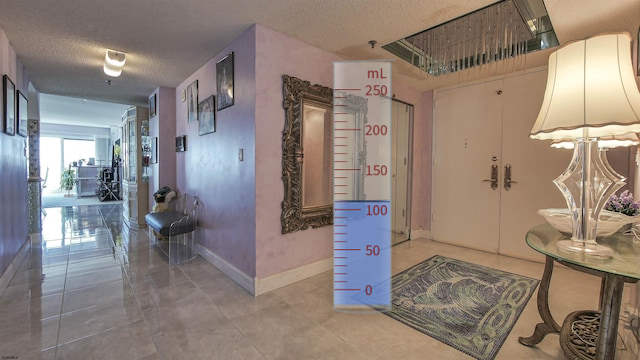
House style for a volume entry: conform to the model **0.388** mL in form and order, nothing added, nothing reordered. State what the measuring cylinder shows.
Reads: **110** mL
